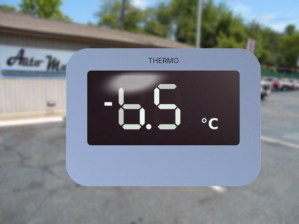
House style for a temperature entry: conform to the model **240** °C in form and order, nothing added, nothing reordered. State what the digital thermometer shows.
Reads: **-6.5** °C
